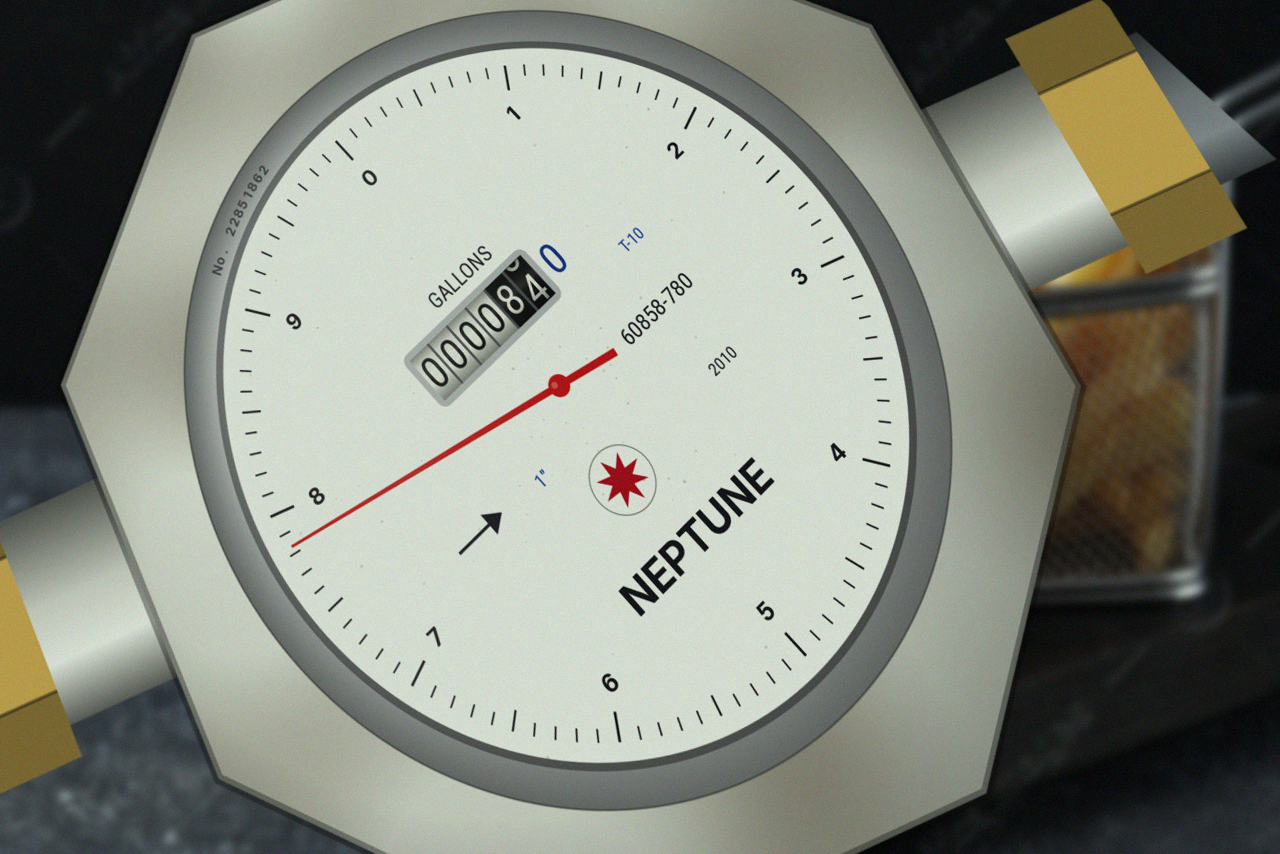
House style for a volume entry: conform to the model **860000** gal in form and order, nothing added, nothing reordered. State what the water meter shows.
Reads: **837.8** gal
